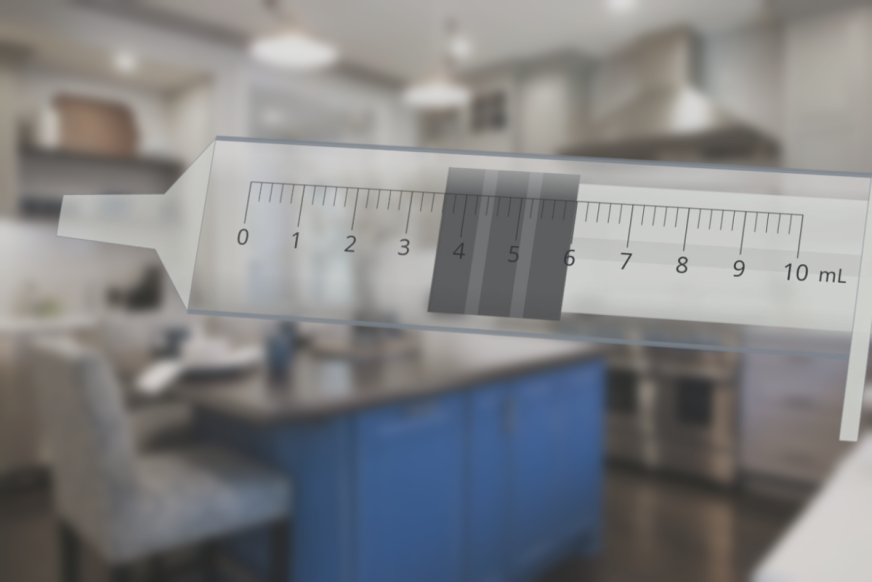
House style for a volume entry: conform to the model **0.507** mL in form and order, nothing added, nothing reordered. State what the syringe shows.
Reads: **3.6** mL
